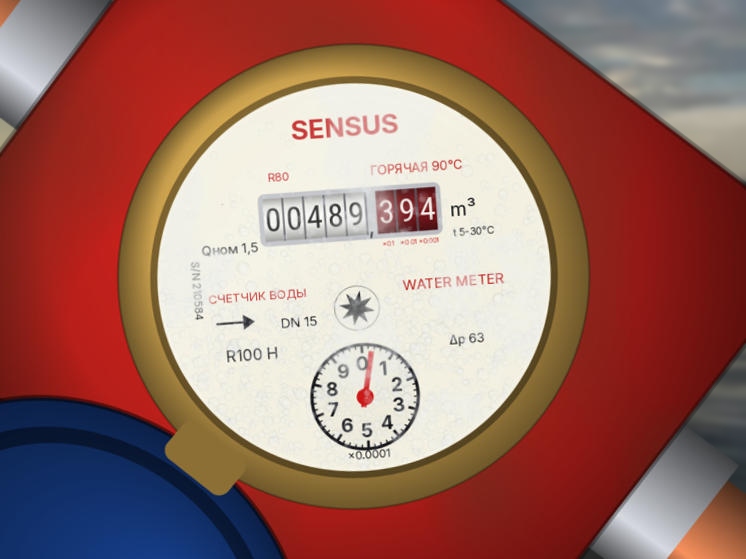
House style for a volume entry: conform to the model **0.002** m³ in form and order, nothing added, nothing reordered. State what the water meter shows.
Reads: **489.3940** m³
